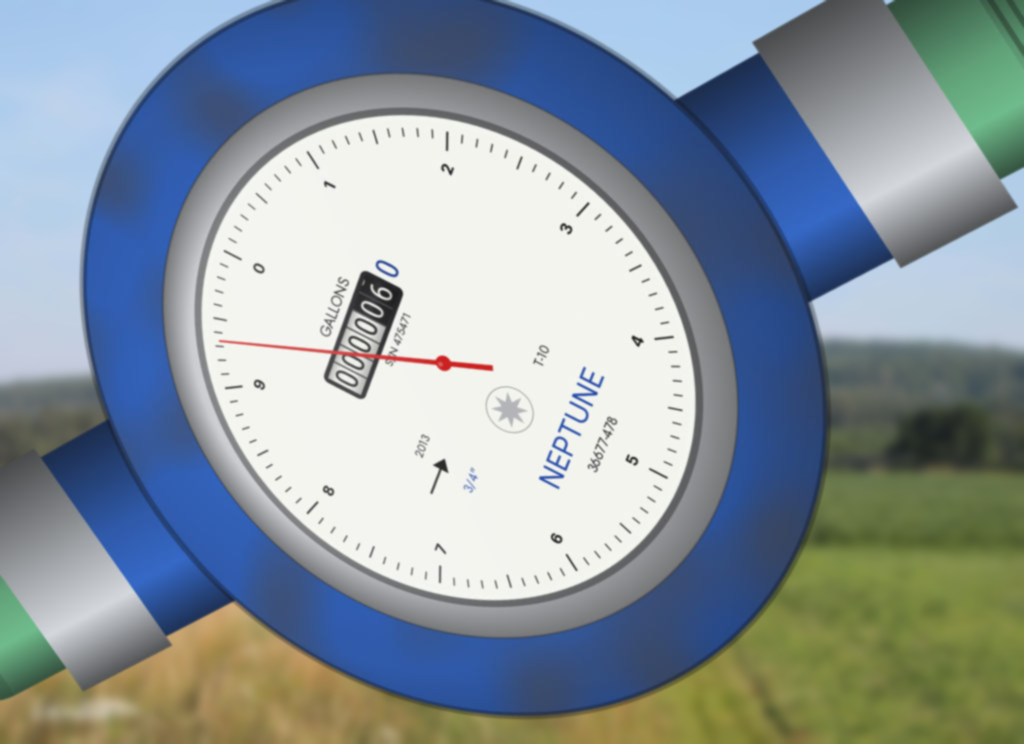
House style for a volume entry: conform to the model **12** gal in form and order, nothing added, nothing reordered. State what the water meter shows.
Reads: **59.3** gal
